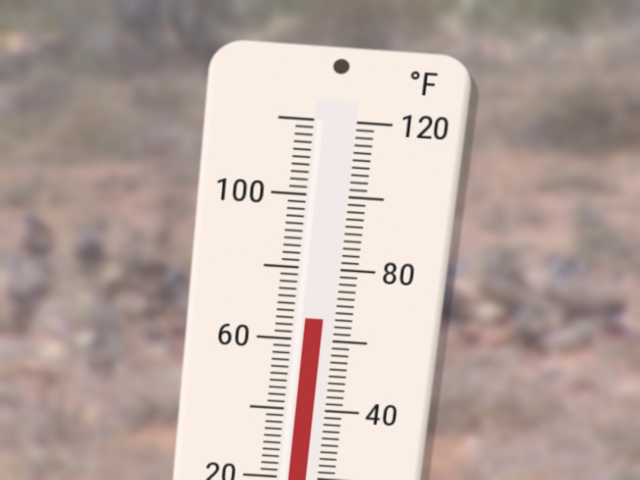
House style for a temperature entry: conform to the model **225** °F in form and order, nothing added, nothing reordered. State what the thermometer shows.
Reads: **66** °F
